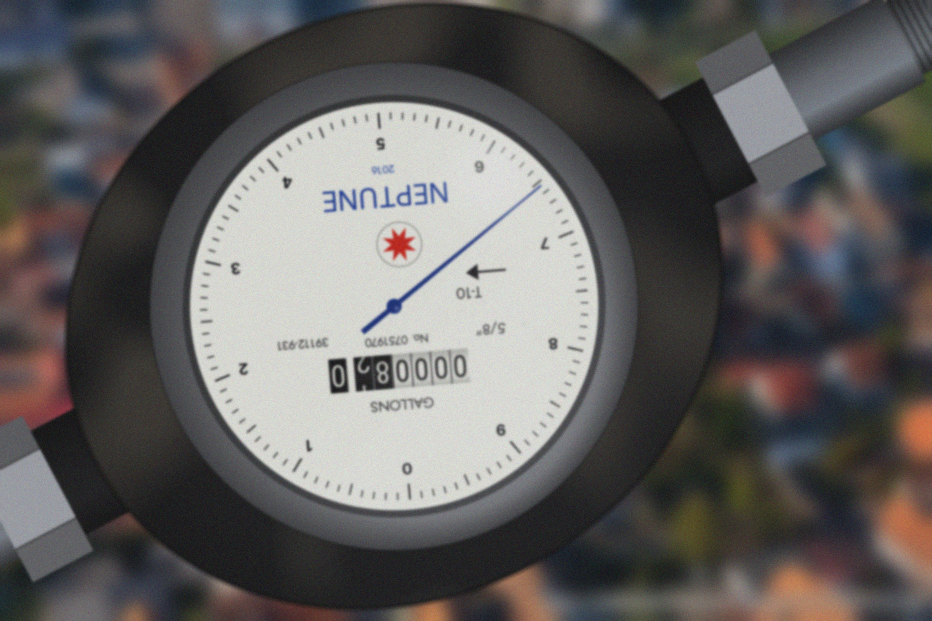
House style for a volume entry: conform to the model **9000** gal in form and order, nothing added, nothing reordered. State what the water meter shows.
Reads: **816.5** gal
